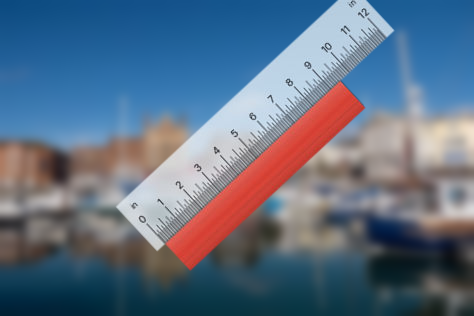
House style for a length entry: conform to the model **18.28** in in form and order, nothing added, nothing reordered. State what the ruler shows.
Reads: **9.5** in
